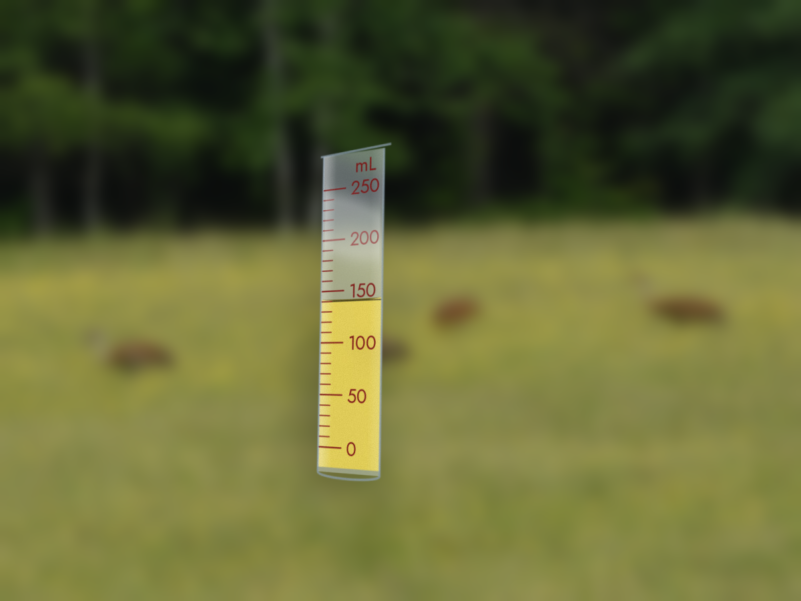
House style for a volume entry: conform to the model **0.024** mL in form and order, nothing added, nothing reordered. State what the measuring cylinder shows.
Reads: **140** mL
